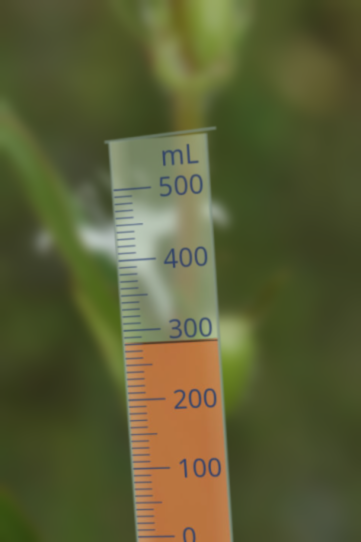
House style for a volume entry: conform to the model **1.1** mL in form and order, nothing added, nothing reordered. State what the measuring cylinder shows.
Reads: **280** mL
